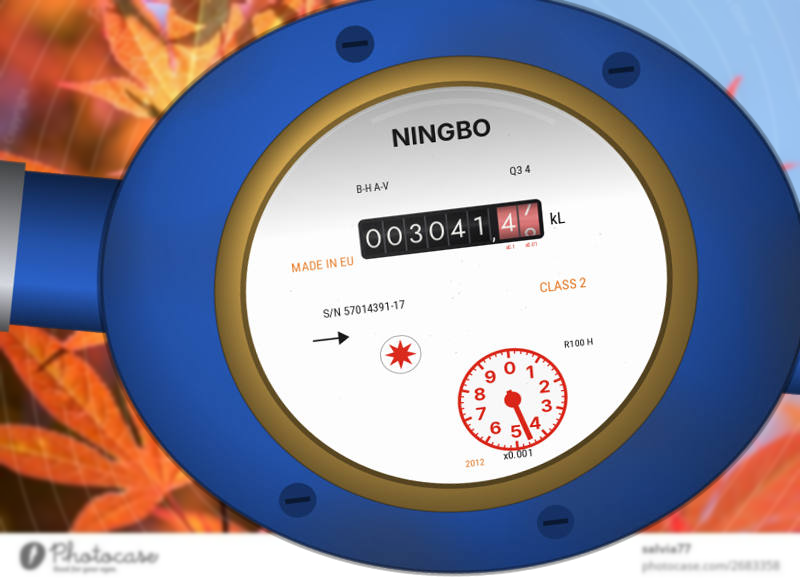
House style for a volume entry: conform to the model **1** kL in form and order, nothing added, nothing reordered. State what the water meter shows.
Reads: **3041.474** kL
